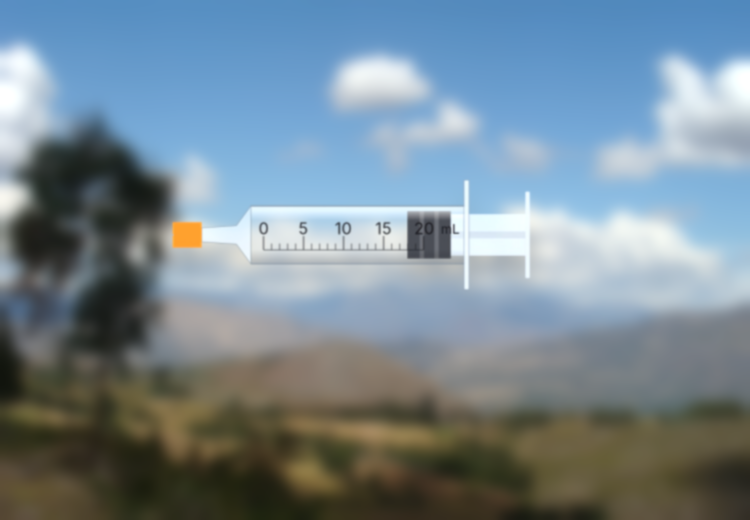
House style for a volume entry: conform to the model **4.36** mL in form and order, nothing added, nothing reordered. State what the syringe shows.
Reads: **18** mL
